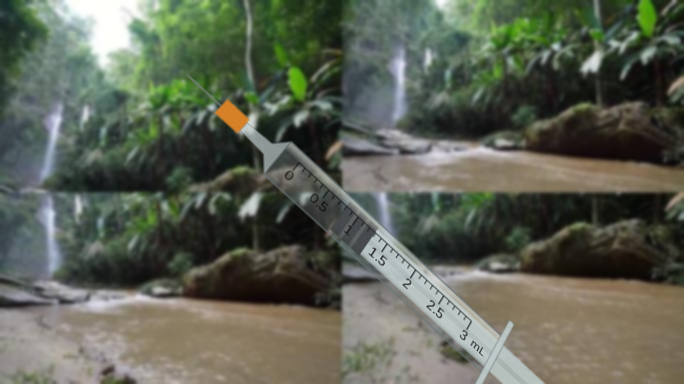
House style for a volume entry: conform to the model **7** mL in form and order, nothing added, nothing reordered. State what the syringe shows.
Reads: **0.8** mL
